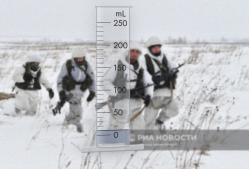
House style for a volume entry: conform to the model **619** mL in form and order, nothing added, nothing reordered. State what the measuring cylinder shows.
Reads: **10** mL
